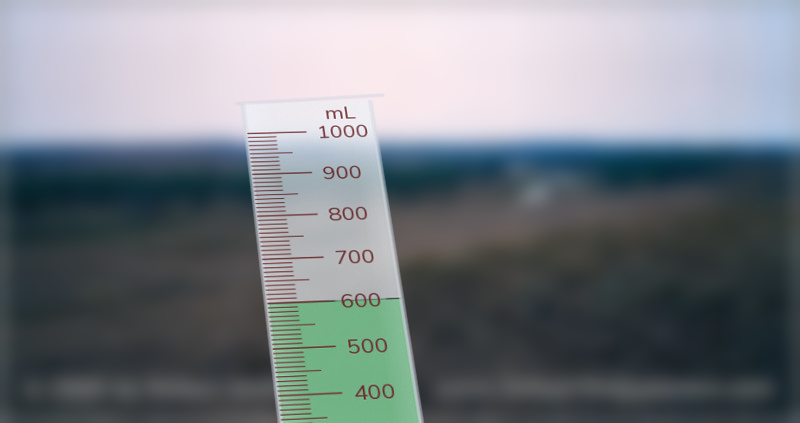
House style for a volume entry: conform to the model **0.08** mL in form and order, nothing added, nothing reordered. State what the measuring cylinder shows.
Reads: **600** mL
